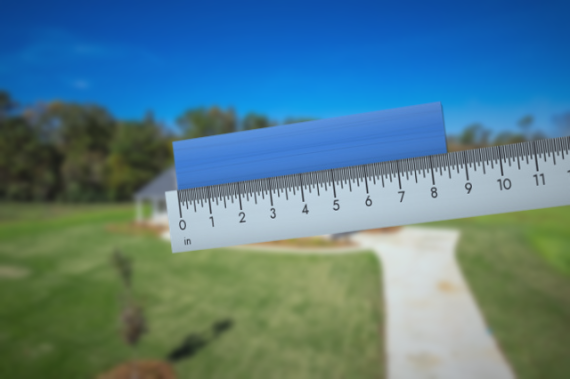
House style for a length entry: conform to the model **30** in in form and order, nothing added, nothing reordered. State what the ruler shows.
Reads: **8.5** in
